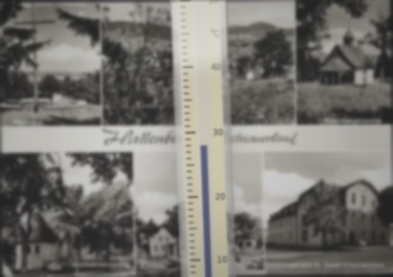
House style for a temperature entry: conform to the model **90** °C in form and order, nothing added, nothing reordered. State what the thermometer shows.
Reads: **28** °C
